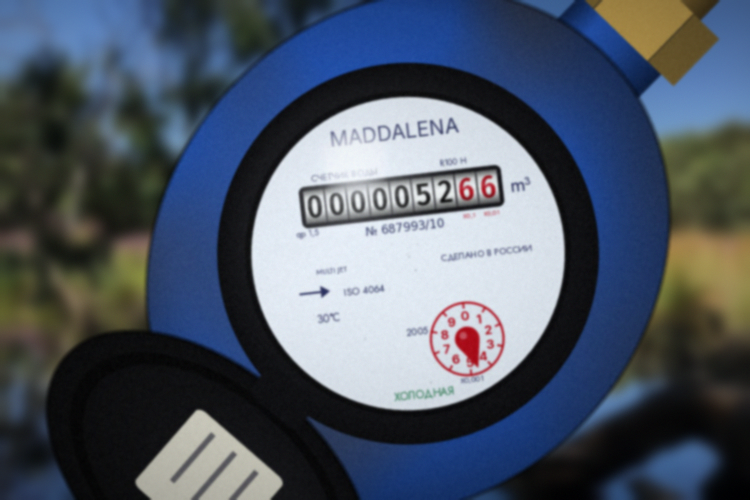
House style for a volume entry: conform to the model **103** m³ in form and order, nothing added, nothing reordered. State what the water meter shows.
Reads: **52.664** m³
